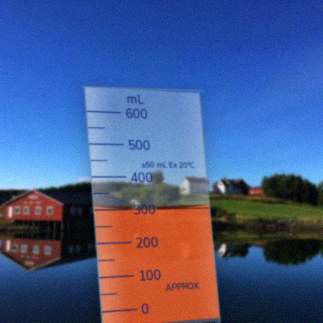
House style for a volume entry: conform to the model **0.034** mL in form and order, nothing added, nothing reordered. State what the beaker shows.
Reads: **300** mL
